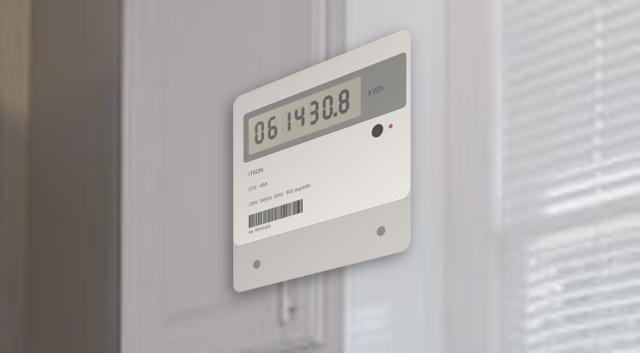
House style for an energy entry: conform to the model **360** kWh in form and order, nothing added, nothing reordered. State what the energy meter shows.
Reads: **61430.8** kWh
